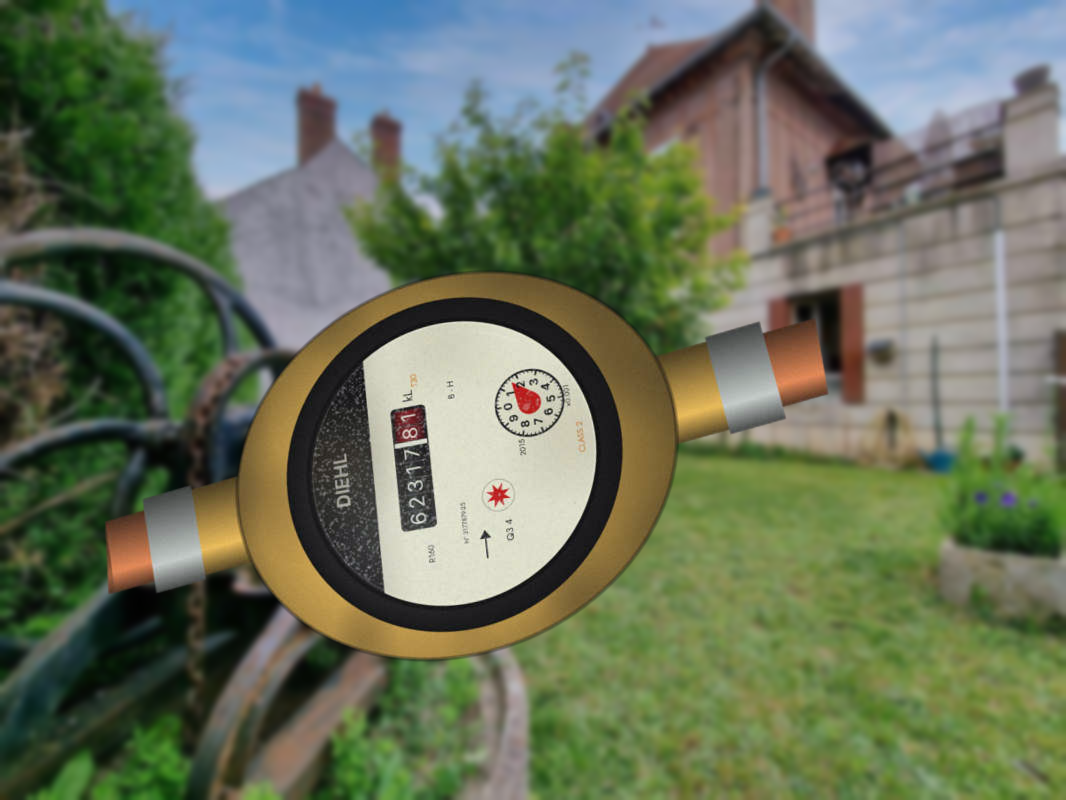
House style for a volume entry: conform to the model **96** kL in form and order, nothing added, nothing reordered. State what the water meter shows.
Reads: **62317.811** kL
